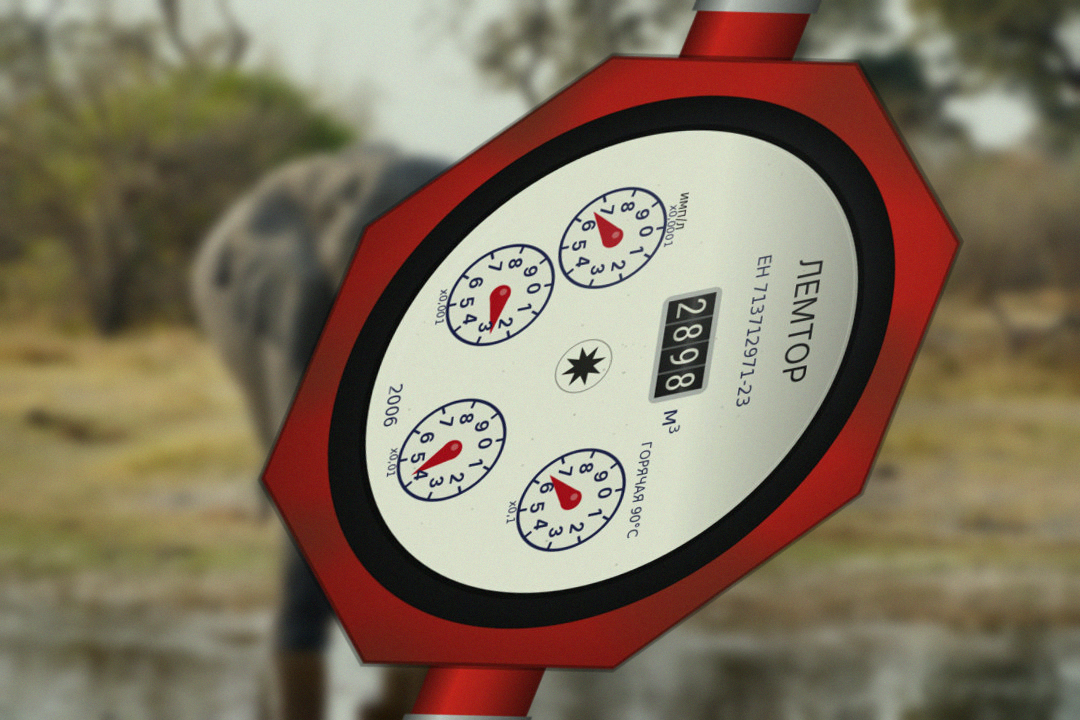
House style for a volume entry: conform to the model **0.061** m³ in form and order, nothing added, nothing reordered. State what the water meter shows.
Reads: **2898.6426** m³
